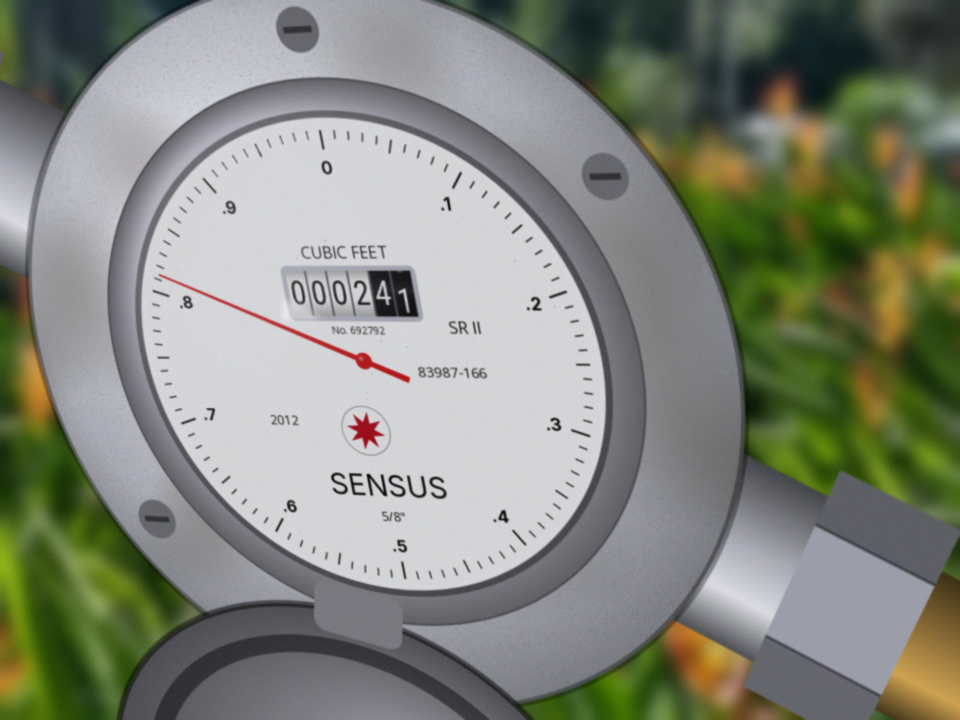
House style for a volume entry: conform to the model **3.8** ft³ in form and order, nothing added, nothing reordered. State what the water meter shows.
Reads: **240.81** ft³
